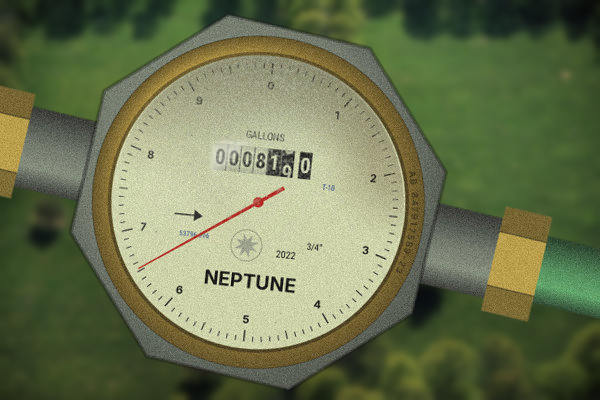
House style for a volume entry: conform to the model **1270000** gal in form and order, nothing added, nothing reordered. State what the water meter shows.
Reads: **8186.5** gal
